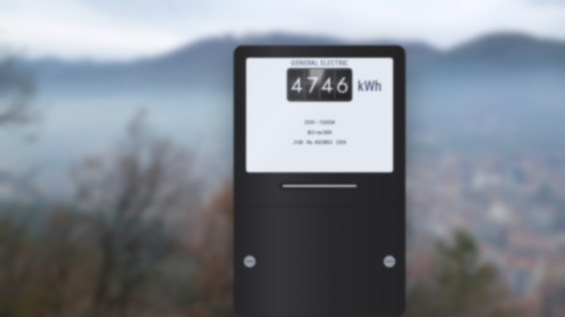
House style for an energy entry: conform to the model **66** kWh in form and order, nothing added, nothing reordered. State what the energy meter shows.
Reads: **4746** kWh
